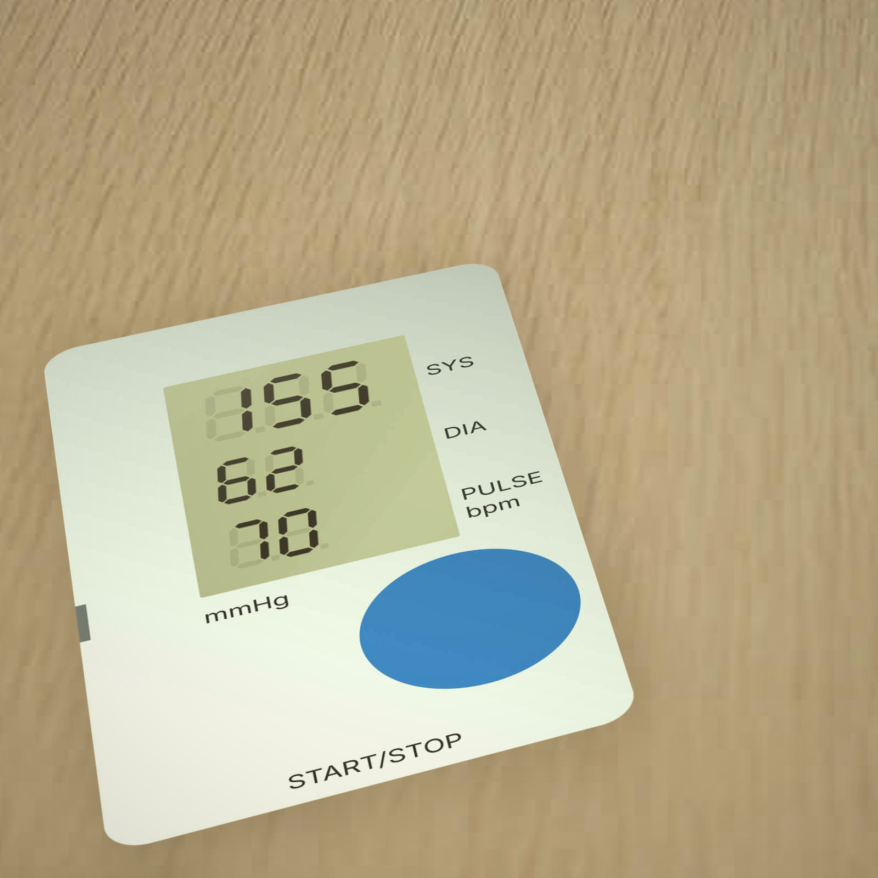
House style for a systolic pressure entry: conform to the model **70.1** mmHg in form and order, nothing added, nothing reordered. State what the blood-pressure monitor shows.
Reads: **155** mmHg
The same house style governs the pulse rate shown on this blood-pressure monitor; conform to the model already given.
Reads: **70** bpm
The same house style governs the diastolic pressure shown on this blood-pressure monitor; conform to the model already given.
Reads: **62** mmHg
